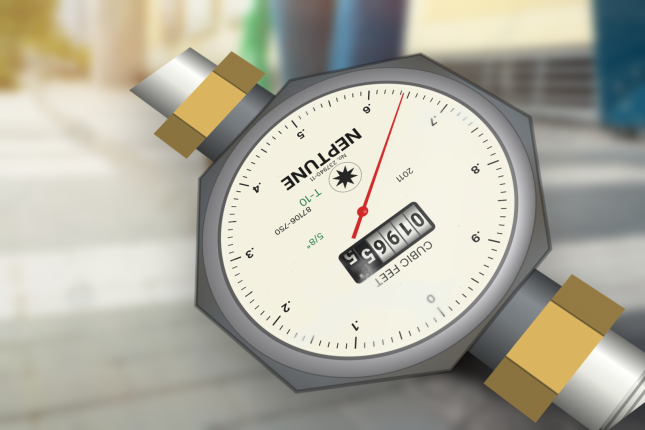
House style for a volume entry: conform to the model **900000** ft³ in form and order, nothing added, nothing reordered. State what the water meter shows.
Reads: **19654.64** ft³
